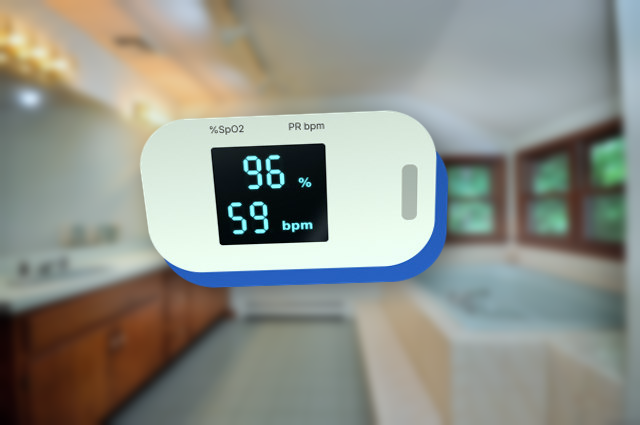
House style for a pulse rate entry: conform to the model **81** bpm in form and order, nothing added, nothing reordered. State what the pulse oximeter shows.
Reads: **59** bpm
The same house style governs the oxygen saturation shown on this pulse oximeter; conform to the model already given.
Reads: **96** %
